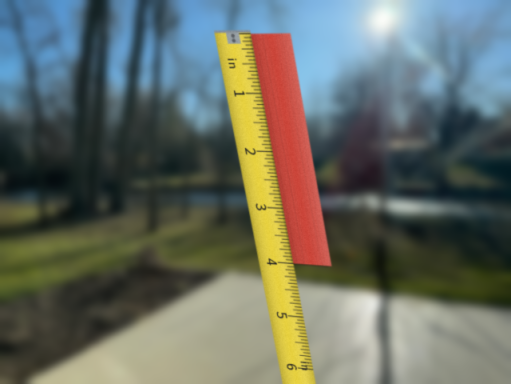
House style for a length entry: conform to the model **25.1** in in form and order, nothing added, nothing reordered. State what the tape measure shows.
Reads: **4** in
